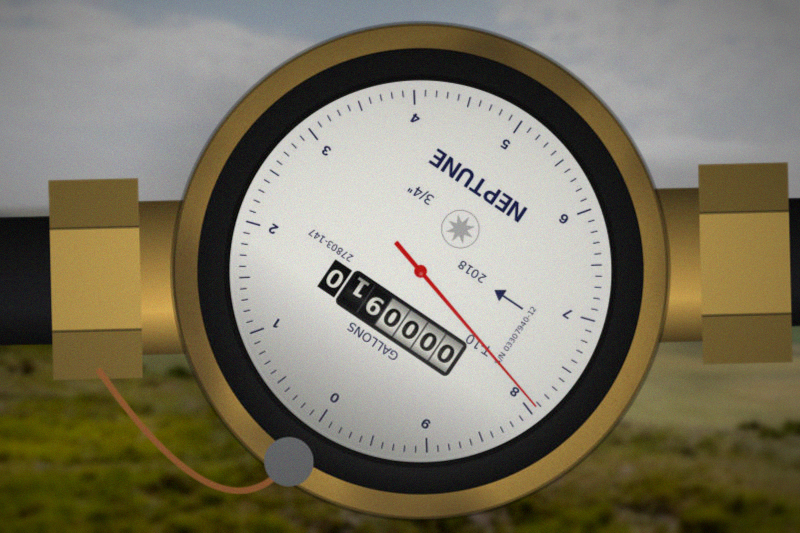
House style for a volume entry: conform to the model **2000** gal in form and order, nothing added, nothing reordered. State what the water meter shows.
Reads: **907.9** gal
